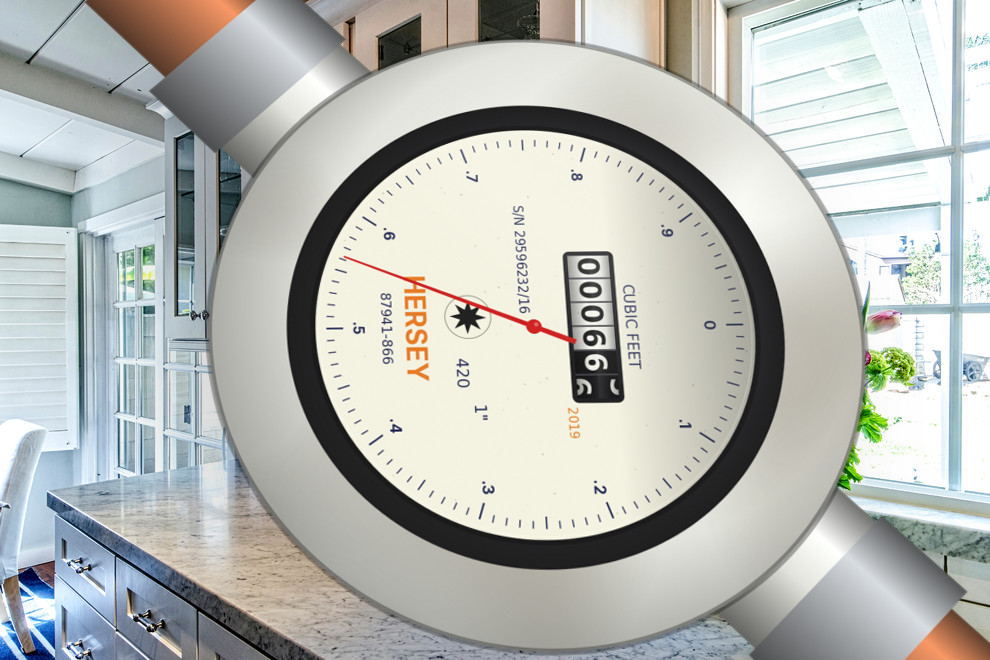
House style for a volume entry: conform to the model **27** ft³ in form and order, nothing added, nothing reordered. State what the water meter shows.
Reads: **665.56** ft³
